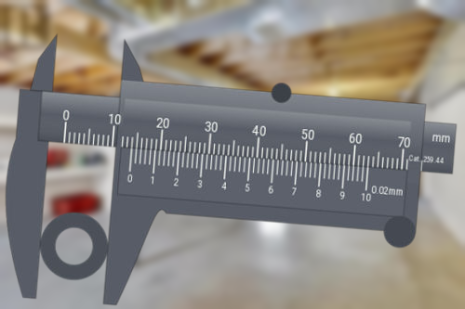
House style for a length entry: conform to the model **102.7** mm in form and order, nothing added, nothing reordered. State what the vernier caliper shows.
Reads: **14.0** mm
